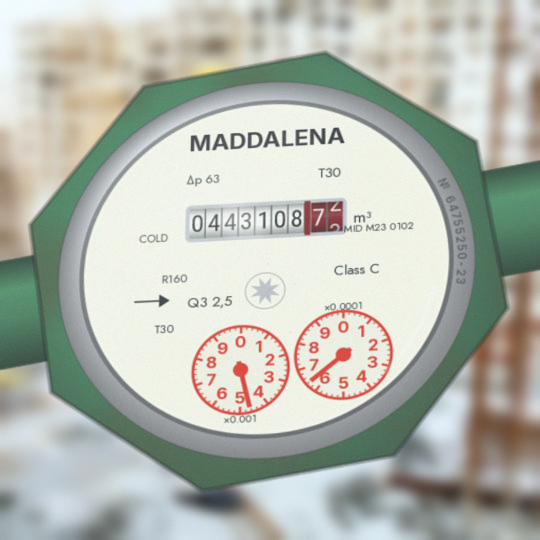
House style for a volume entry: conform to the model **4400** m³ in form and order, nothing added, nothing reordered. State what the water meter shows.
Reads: **443108.7246** m³
